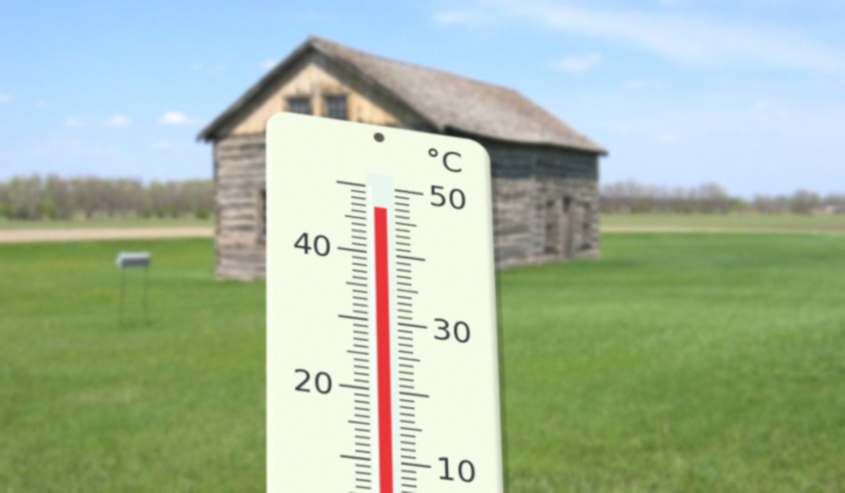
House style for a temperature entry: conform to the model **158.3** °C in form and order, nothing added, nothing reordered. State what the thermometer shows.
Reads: **47** °C
